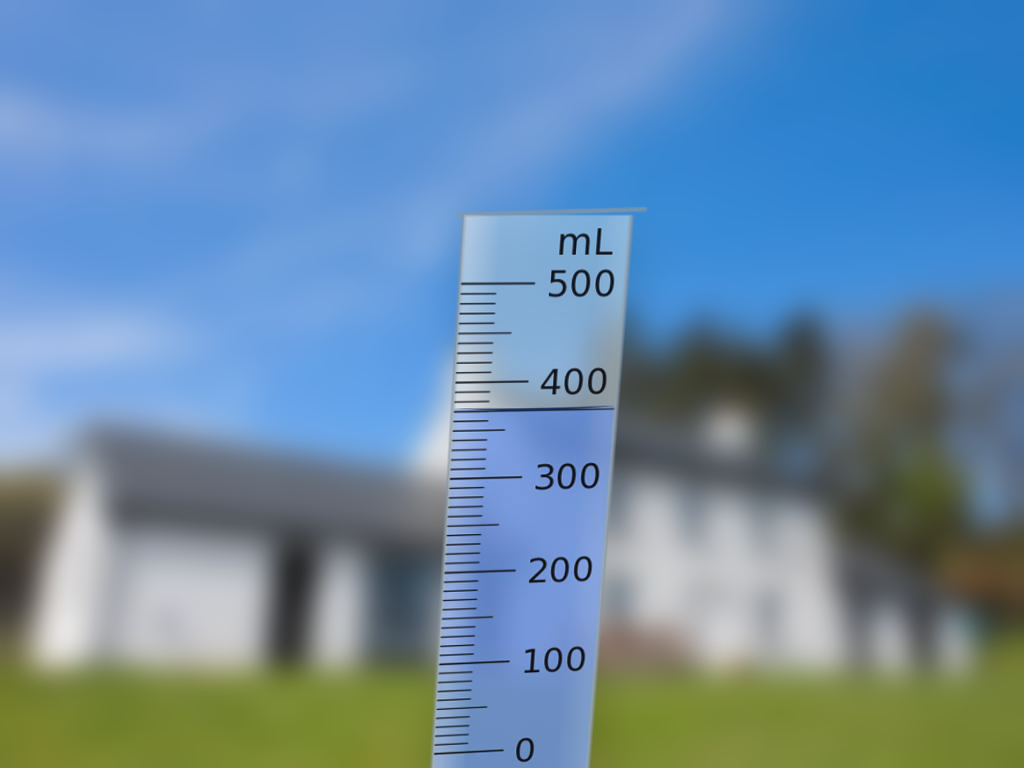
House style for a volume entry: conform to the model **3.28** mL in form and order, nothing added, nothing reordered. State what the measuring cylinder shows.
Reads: **370** mL
